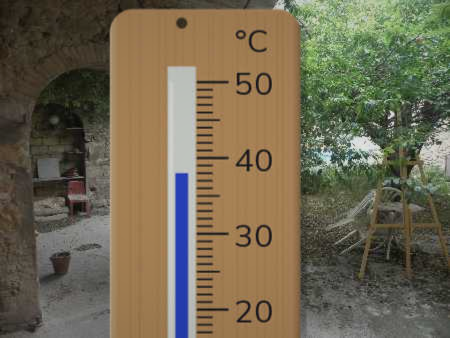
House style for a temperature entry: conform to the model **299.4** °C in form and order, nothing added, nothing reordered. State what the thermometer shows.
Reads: **38** °C
